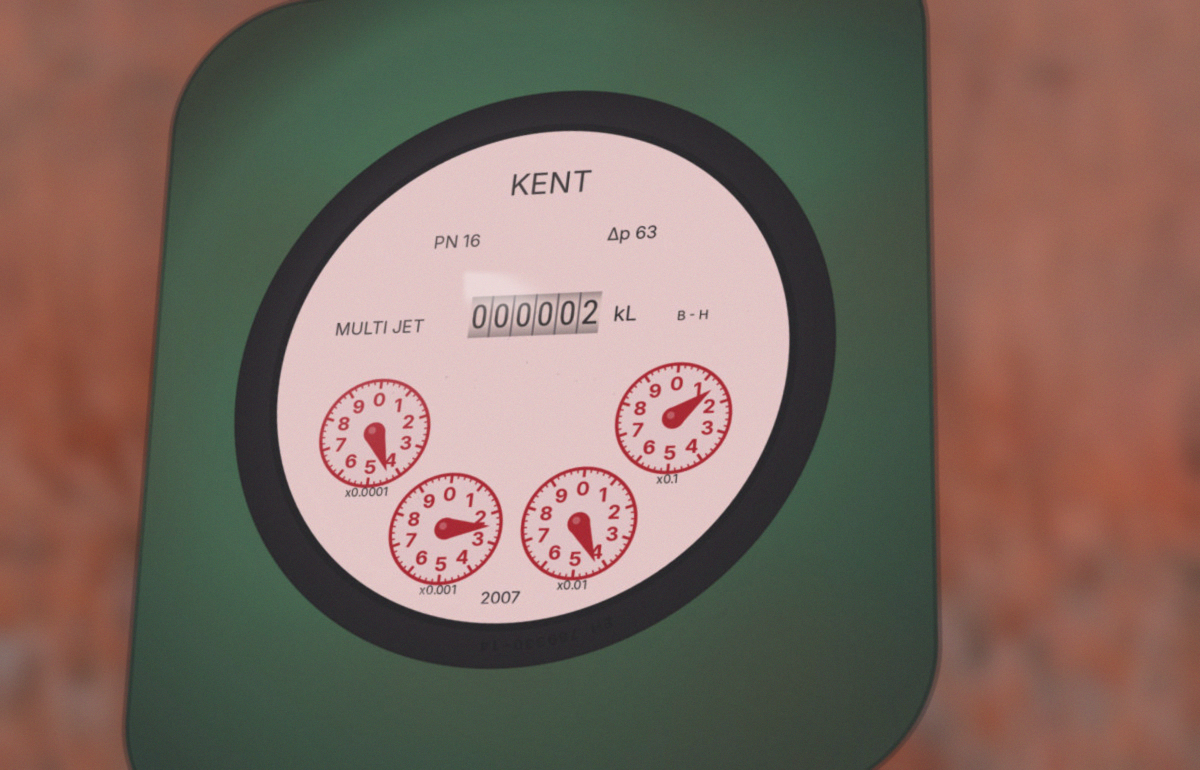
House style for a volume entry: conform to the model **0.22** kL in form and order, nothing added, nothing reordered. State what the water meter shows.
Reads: **2.1424** kL
